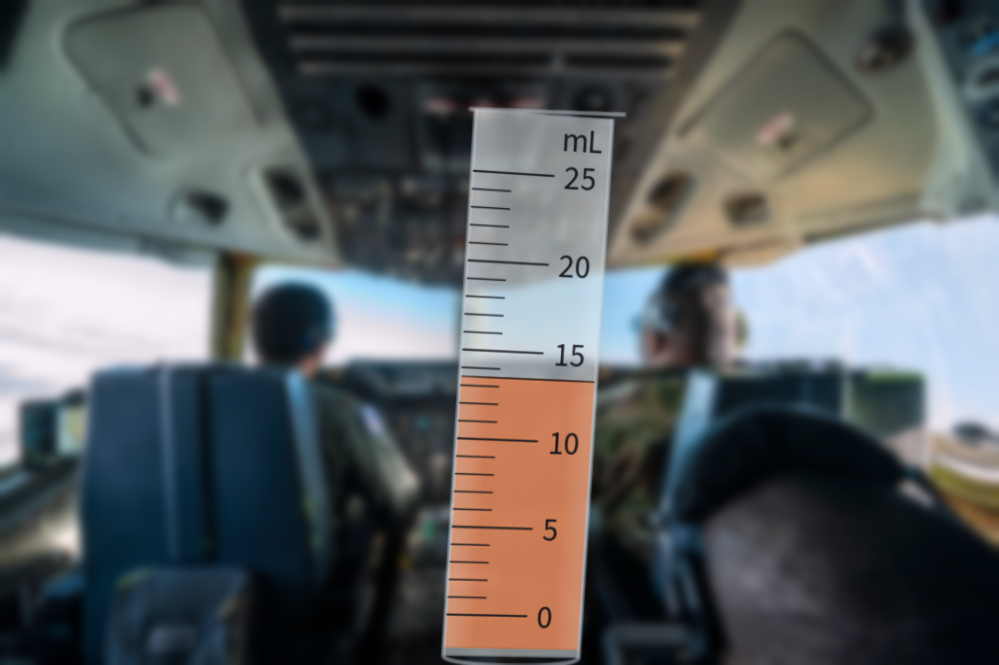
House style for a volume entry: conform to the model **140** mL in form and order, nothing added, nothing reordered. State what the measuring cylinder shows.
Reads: **13.5** mL
